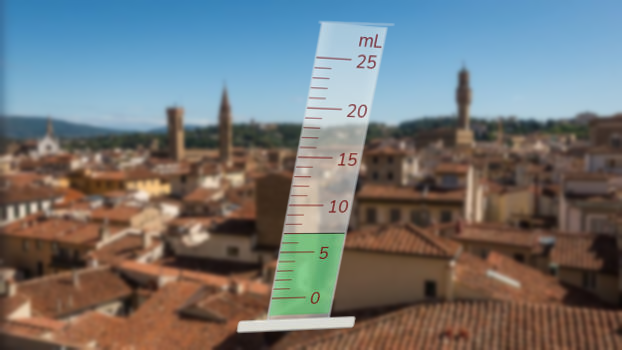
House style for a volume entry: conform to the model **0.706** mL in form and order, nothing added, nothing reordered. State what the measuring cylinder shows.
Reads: **7** mL
